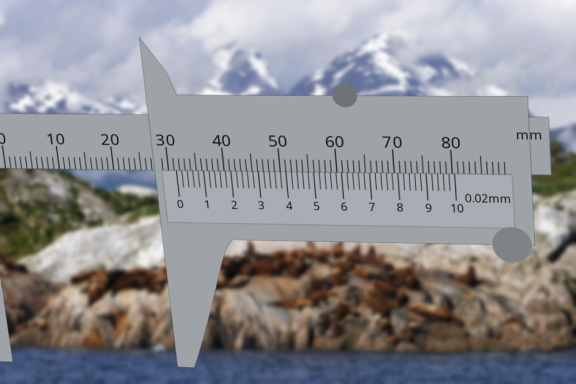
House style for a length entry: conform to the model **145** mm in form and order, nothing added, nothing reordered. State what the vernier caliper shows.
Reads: **31.4** mm
